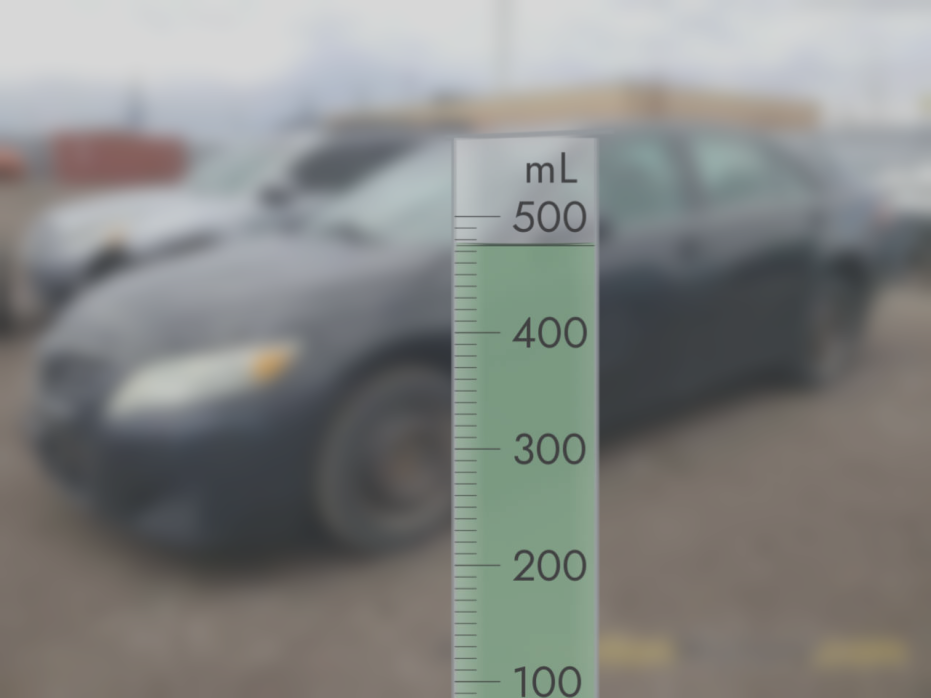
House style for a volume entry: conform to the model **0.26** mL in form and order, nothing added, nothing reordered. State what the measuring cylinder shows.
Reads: **475** mL
